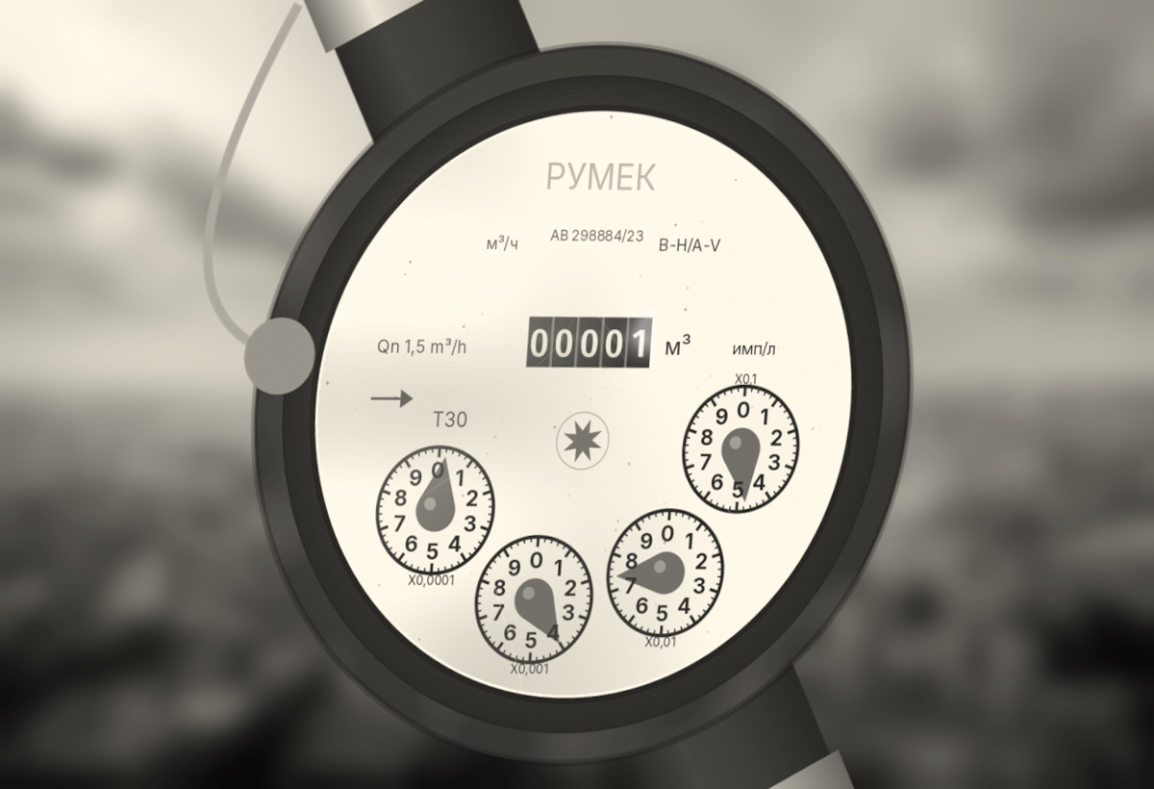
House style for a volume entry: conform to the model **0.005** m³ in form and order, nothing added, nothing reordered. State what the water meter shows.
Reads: **1.4740** m³
